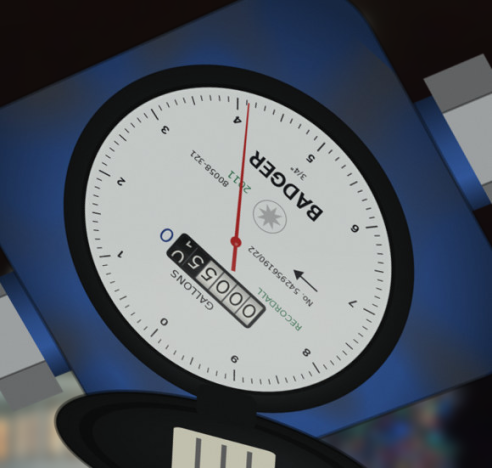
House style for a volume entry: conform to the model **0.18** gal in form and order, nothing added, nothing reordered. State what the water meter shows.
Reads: **5504.1** gal
